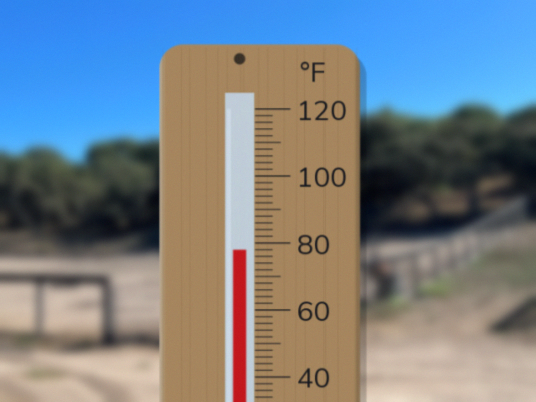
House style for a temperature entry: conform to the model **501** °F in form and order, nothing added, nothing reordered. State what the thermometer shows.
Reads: **78** °F
